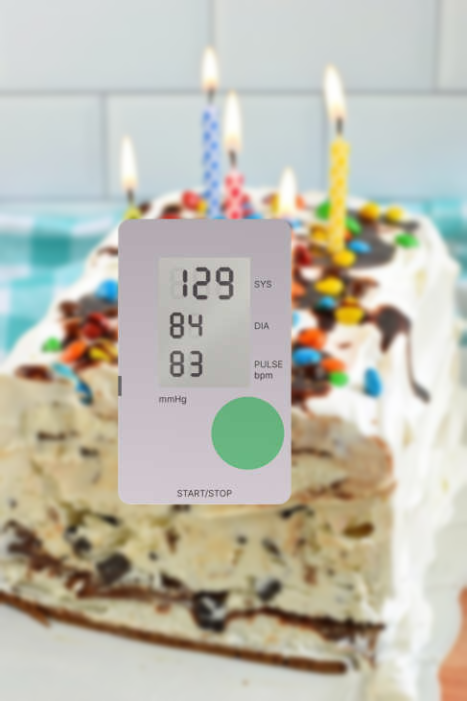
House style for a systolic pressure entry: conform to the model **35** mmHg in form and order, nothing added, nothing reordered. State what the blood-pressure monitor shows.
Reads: **129** mmHg
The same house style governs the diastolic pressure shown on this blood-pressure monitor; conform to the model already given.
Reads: **84** mmHg
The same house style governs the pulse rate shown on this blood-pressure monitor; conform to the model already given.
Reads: **83** bpm
